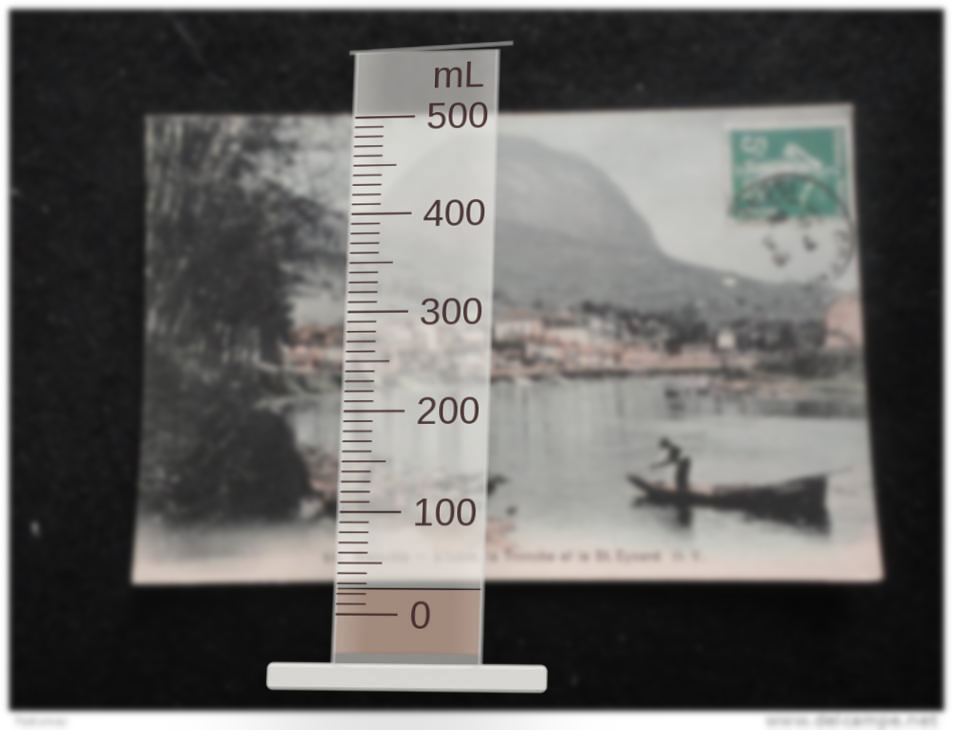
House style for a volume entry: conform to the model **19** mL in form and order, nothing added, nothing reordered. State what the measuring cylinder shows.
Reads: **25** mL
